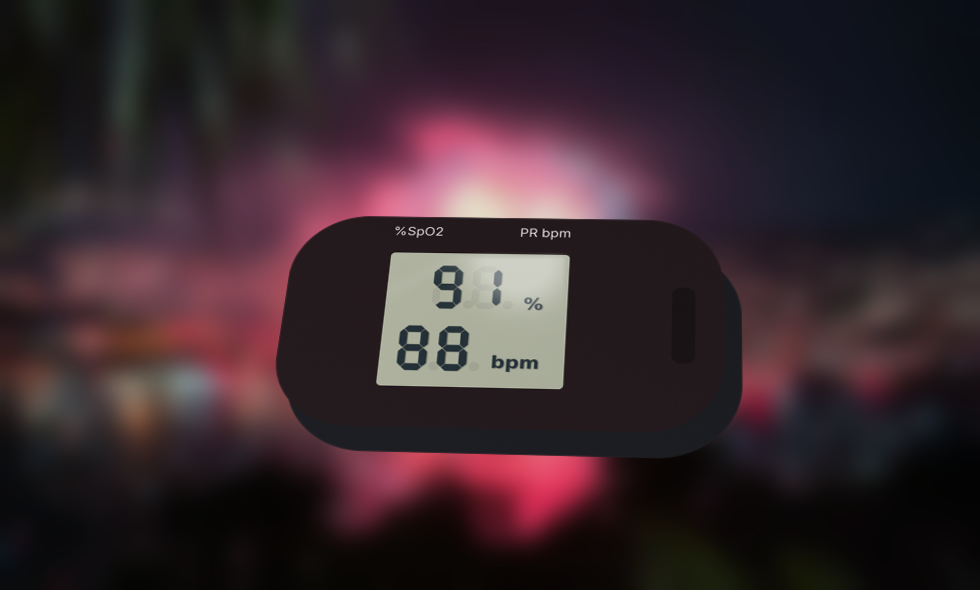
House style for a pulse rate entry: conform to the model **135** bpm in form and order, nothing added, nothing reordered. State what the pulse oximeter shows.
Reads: **88** bpm
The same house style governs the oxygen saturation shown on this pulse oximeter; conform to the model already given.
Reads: **91** %
